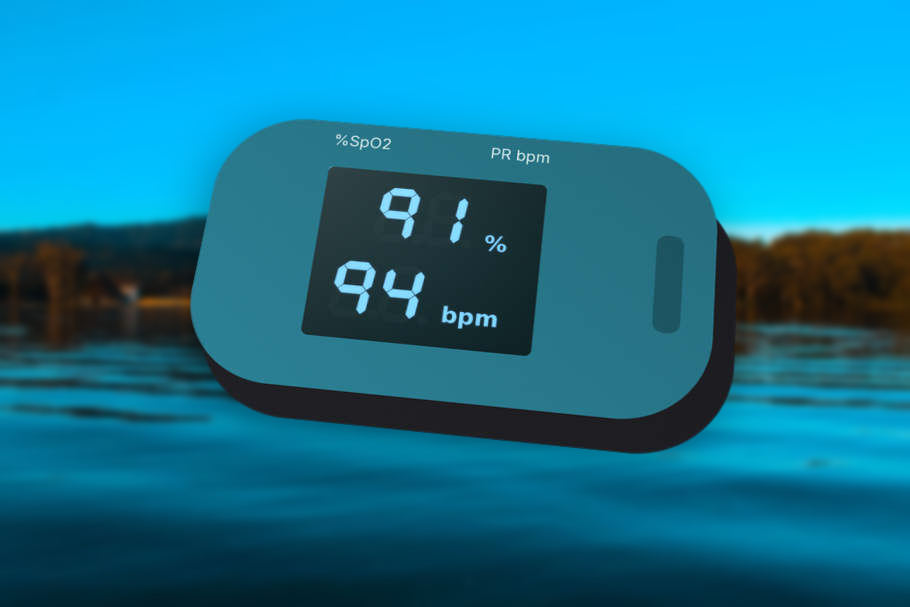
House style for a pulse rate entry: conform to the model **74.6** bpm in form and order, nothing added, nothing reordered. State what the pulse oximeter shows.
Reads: **94** bpm
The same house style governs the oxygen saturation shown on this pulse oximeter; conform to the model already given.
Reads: **91** %
